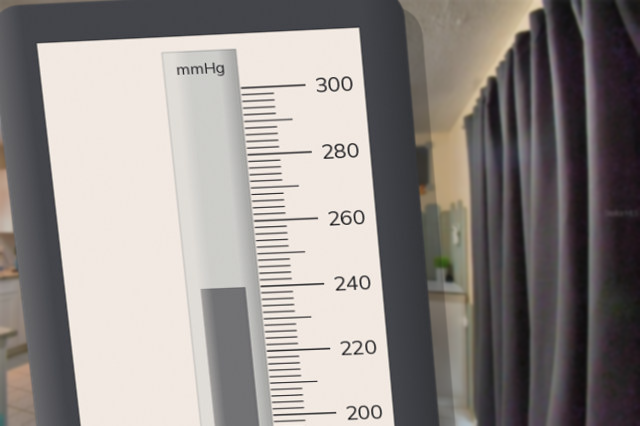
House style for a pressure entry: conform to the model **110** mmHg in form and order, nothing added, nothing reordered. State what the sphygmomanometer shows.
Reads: **240** mmHg
